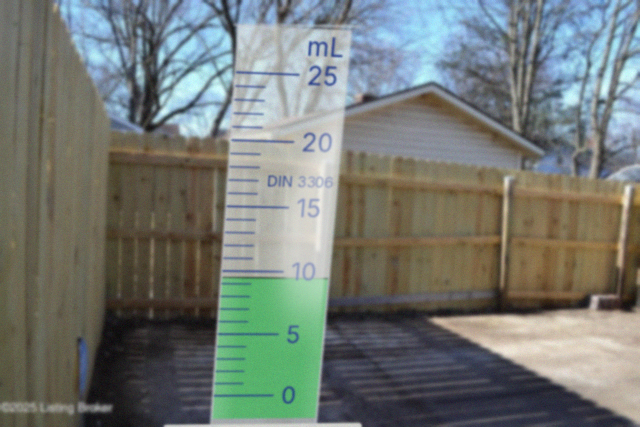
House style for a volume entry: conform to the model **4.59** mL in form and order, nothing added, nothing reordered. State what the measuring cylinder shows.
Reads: **9.5** mL
